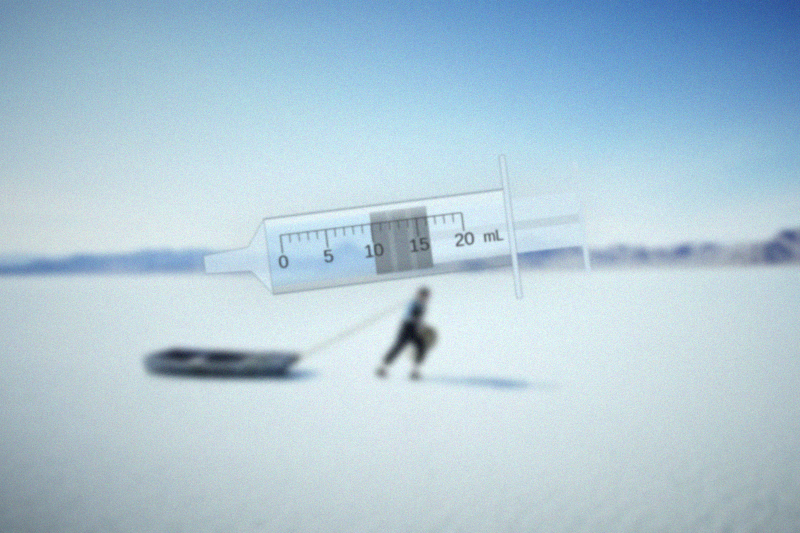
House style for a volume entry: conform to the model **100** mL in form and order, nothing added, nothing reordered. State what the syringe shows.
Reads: **10** mL
